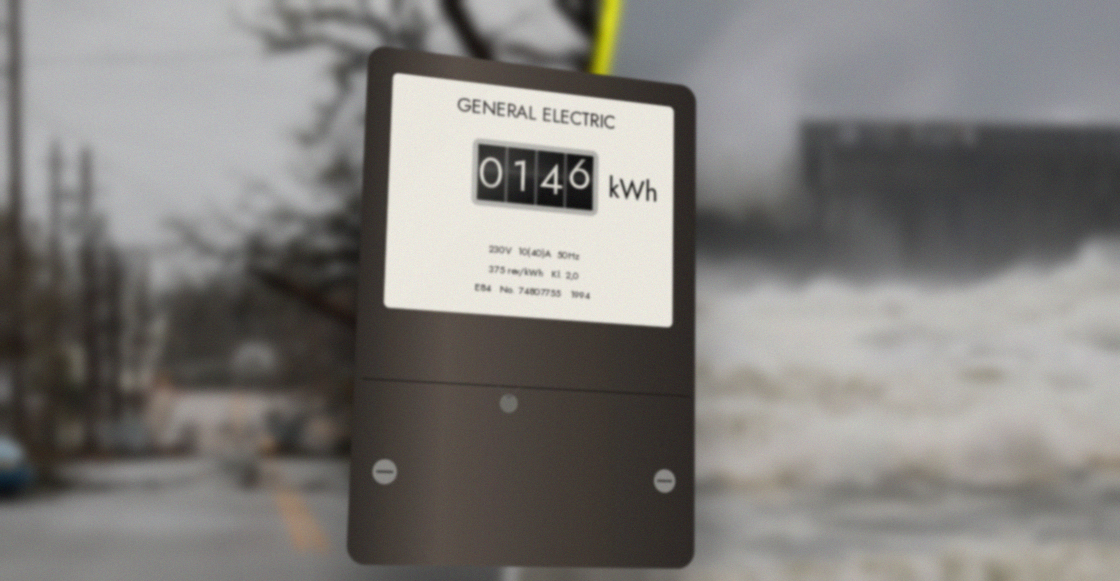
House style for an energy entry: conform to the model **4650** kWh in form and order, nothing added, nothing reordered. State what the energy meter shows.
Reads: **146** kWh
